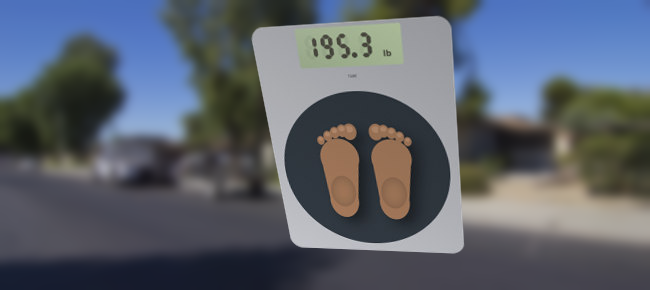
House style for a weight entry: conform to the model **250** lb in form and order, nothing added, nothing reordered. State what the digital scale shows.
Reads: **195.3** lb
